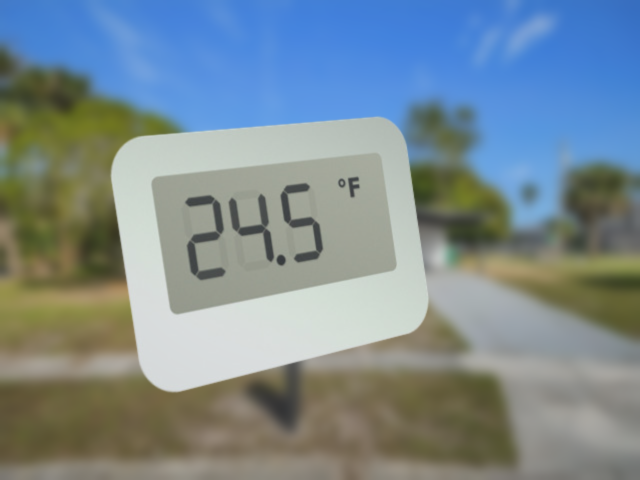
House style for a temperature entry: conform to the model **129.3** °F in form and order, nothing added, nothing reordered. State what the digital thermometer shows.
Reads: **24.5** °F
